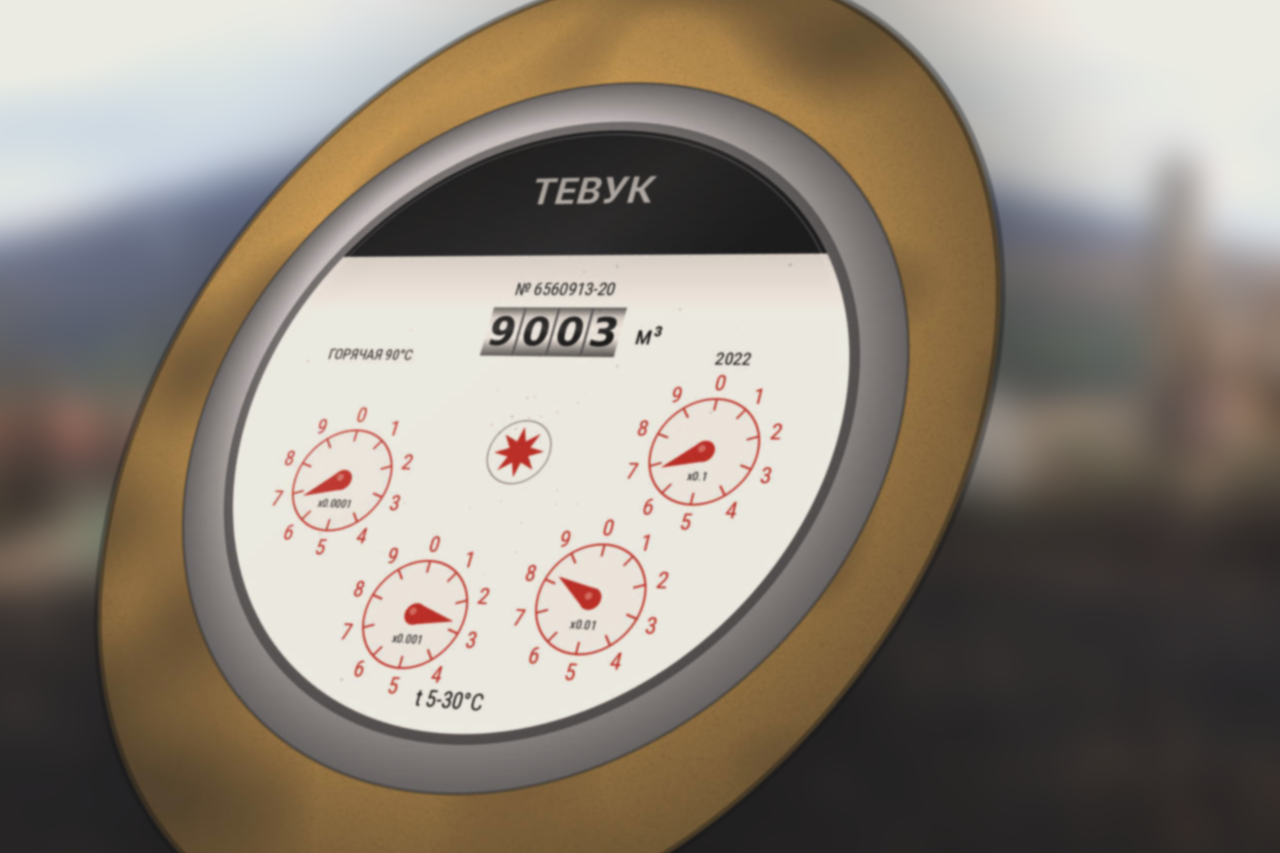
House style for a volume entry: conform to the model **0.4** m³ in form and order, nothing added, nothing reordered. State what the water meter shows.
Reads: **9003.6826** m³
